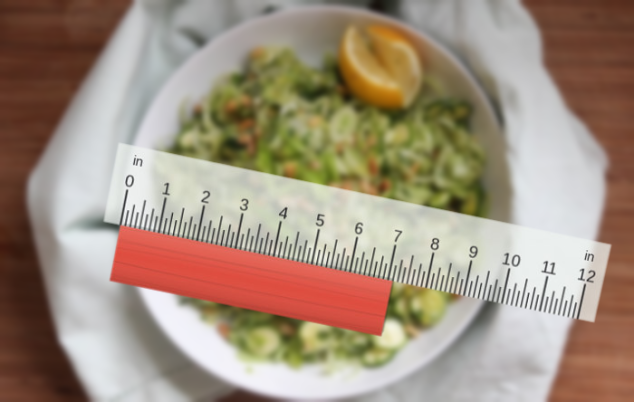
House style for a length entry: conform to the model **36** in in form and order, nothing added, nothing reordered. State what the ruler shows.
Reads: **7.125** in
